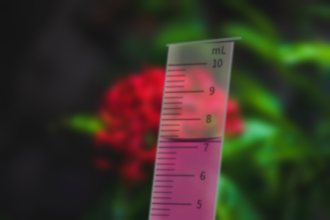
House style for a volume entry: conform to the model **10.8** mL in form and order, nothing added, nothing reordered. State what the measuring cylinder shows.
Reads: **7.2** mL
